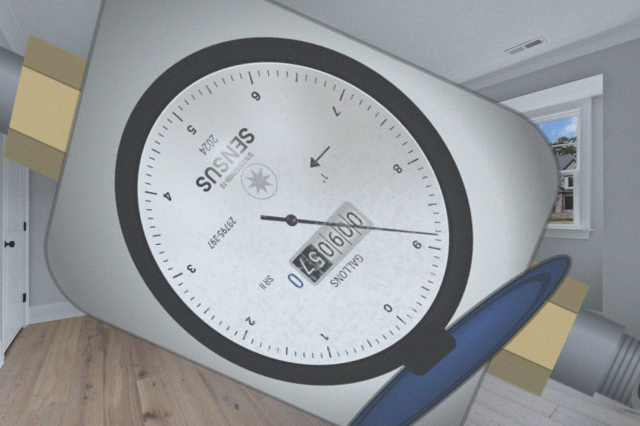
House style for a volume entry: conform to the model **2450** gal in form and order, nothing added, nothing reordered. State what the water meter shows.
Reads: **90568.8** gal
